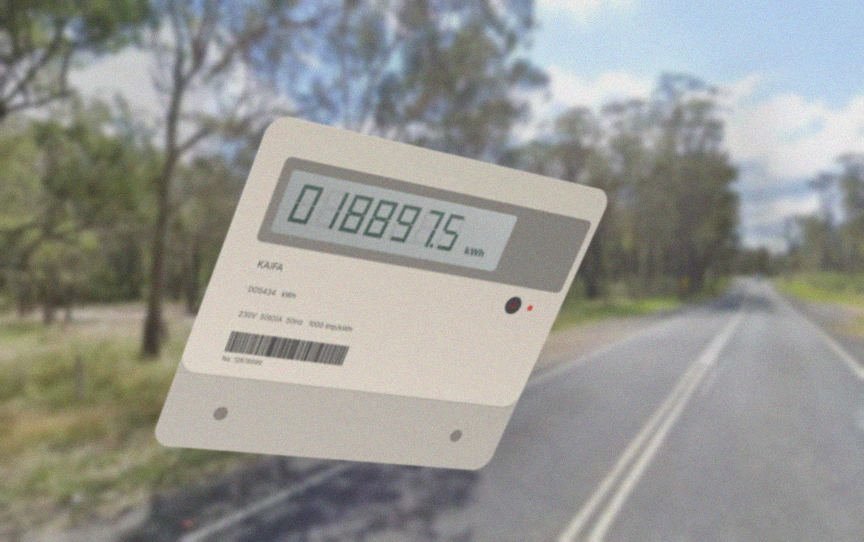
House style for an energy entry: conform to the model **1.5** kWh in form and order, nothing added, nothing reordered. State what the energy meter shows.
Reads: **18897.5** kWh
